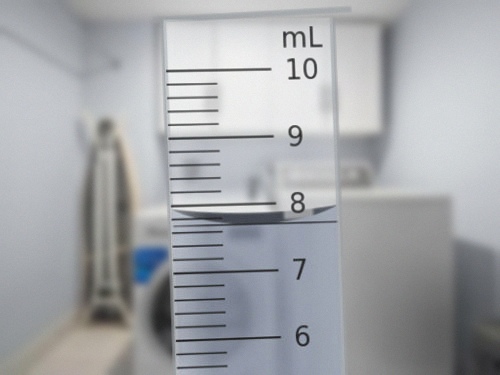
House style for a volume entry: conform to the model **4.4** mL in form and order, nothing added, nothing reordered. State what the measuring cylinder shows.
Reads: **7.7** mL
